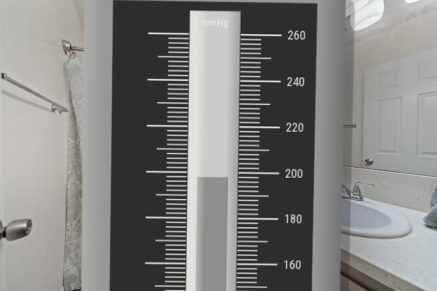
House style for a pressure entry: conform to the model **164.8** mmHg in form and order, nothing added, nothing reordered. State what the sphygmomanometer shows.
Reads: **198** mmHg
